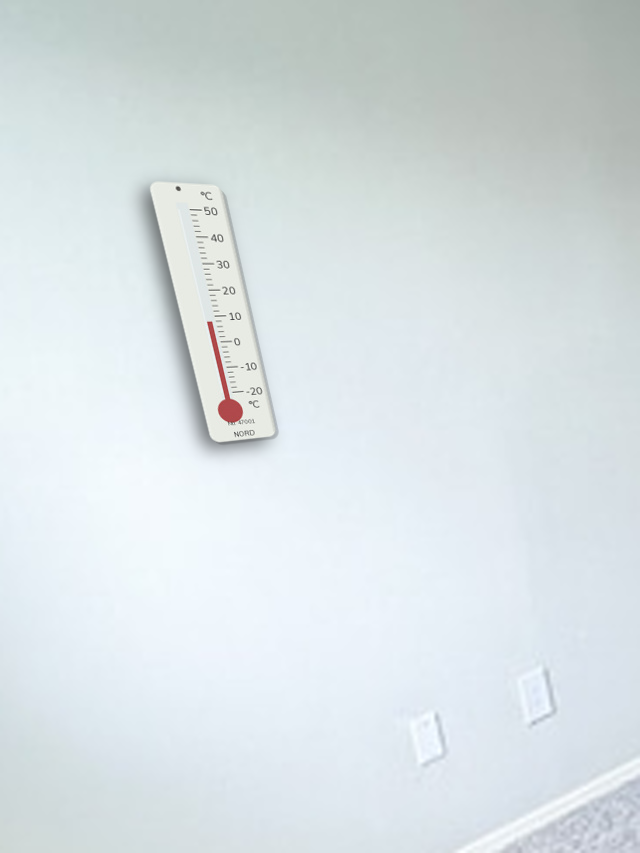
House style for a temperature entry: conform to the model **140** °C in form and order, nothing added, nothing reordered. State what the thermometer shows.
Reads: **8** °C
